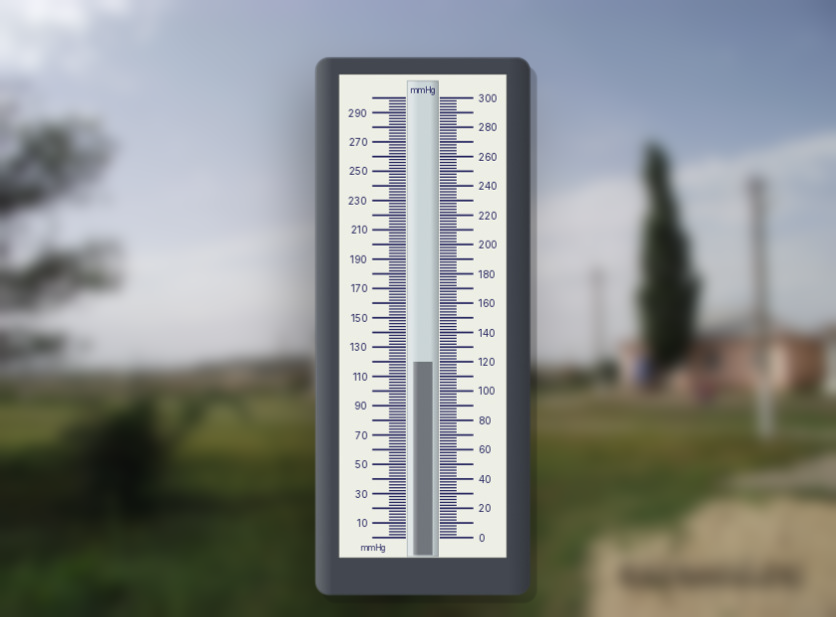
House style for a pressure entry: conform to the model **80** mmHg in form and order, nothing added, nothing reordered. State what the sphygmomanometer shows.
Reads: **120** mmHg
